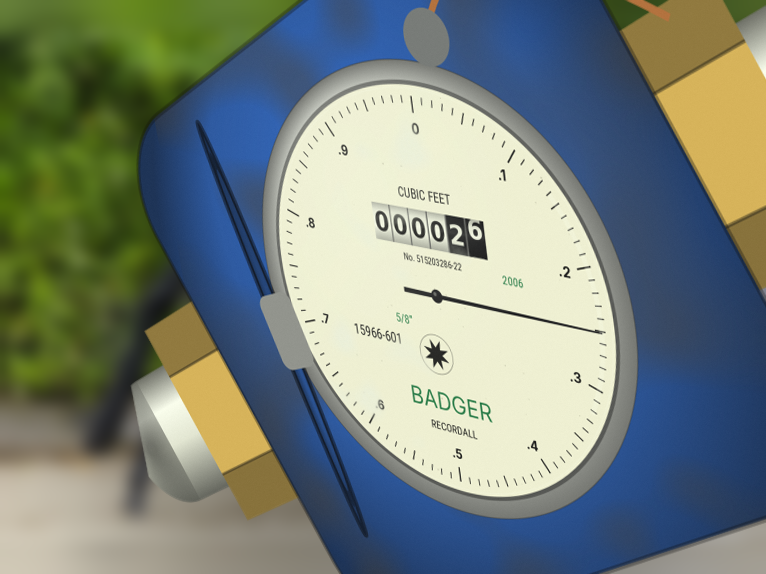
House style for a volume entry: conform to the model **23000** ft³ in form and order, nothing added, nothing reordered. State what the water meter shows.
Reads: **26.25** ft³
